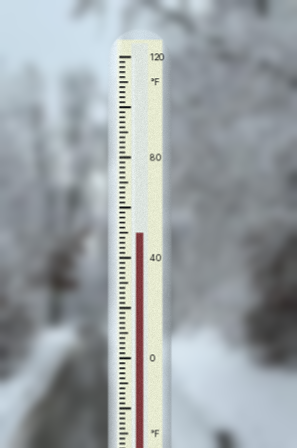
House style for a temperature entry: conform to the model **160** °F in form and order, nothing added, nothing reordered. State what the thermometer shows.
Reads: **50** °F
